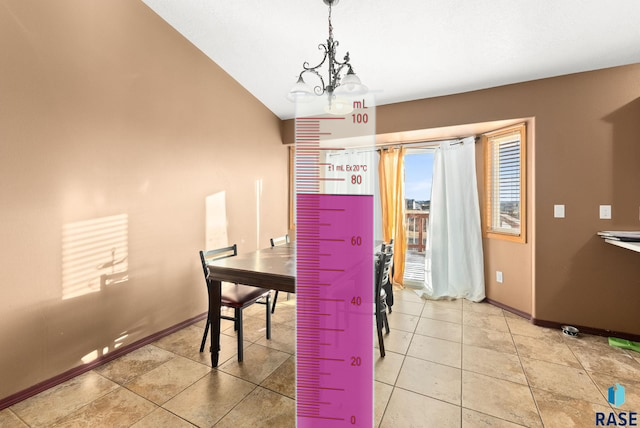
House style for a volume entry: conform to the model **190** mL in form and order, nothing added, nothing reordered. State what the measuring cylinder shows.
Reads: **75** mL
